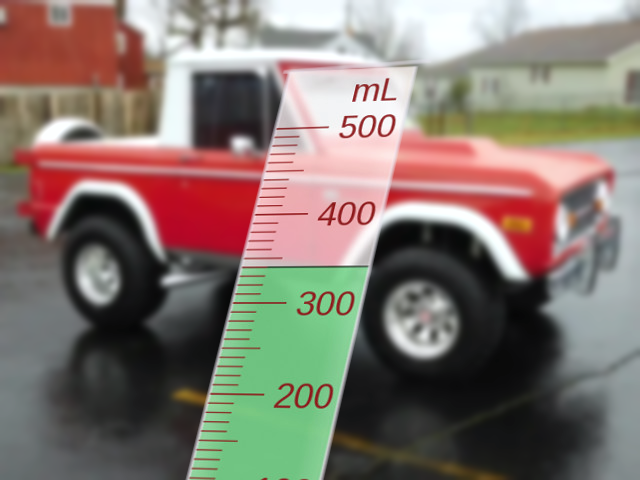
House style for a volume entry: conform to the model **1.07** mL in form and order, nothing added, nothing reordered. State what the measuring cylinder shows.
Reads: **340** mL
